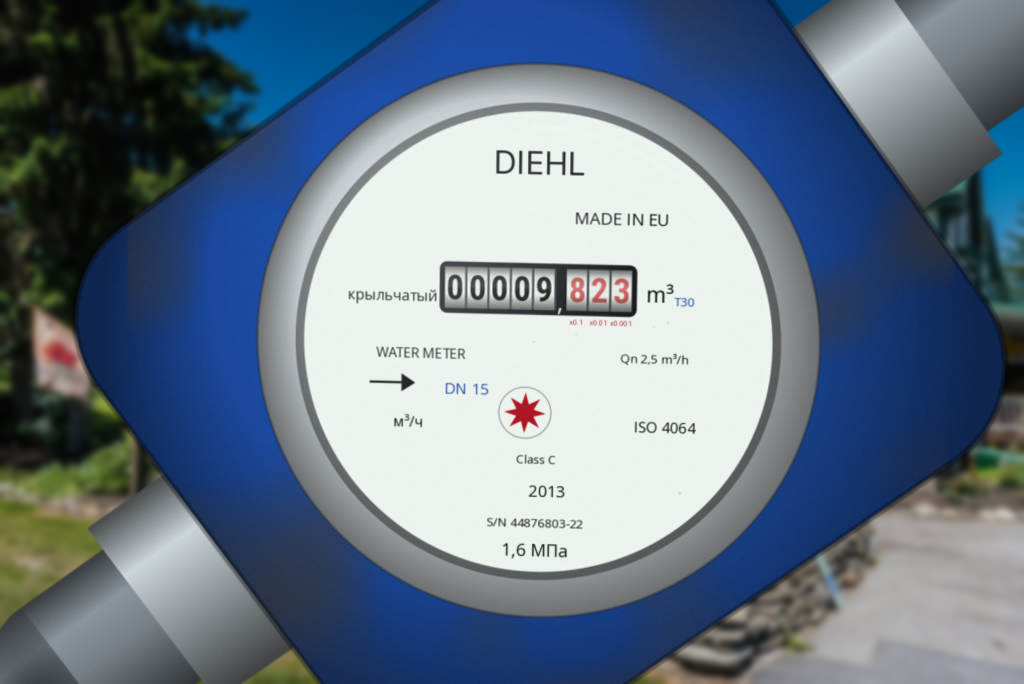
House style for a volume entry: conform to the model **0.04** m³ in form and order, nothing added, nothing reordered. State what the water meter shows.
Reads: **9.823** m³
